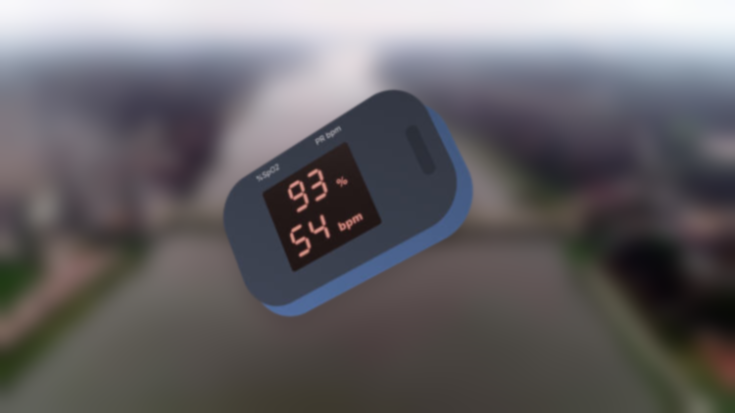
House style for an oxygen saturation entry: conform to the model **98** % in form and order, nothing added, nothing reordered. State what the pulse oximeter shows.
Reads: **93** %
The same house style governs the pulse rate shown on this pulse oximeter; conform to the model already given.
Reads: **54** bpm
